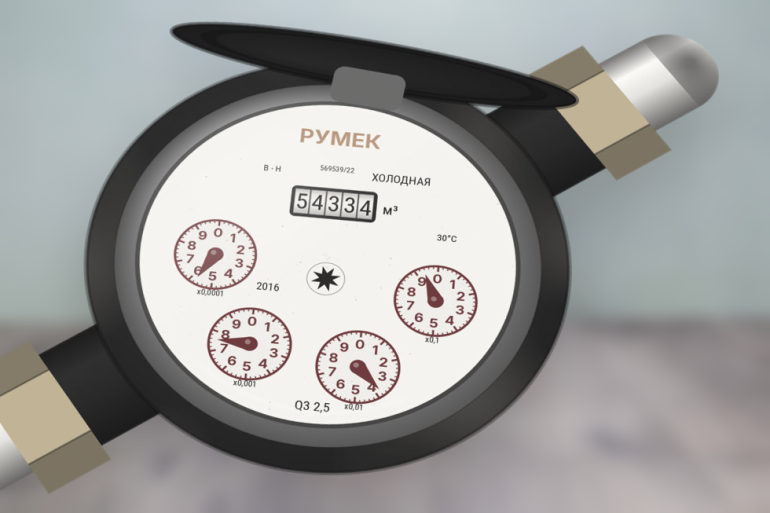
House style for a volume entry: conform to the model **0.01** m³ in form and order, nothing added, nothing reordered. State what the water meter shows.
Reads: **54333.9375** m³
